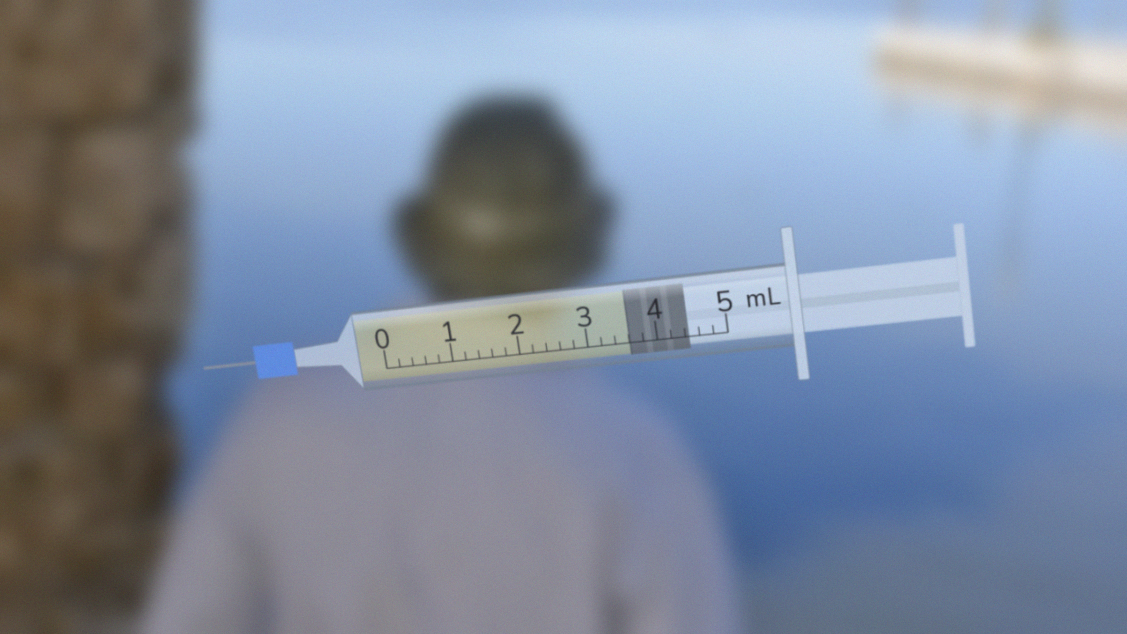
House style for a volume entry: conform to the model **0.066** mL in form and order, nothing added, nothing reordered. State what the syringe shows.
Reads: **3.6** mL
